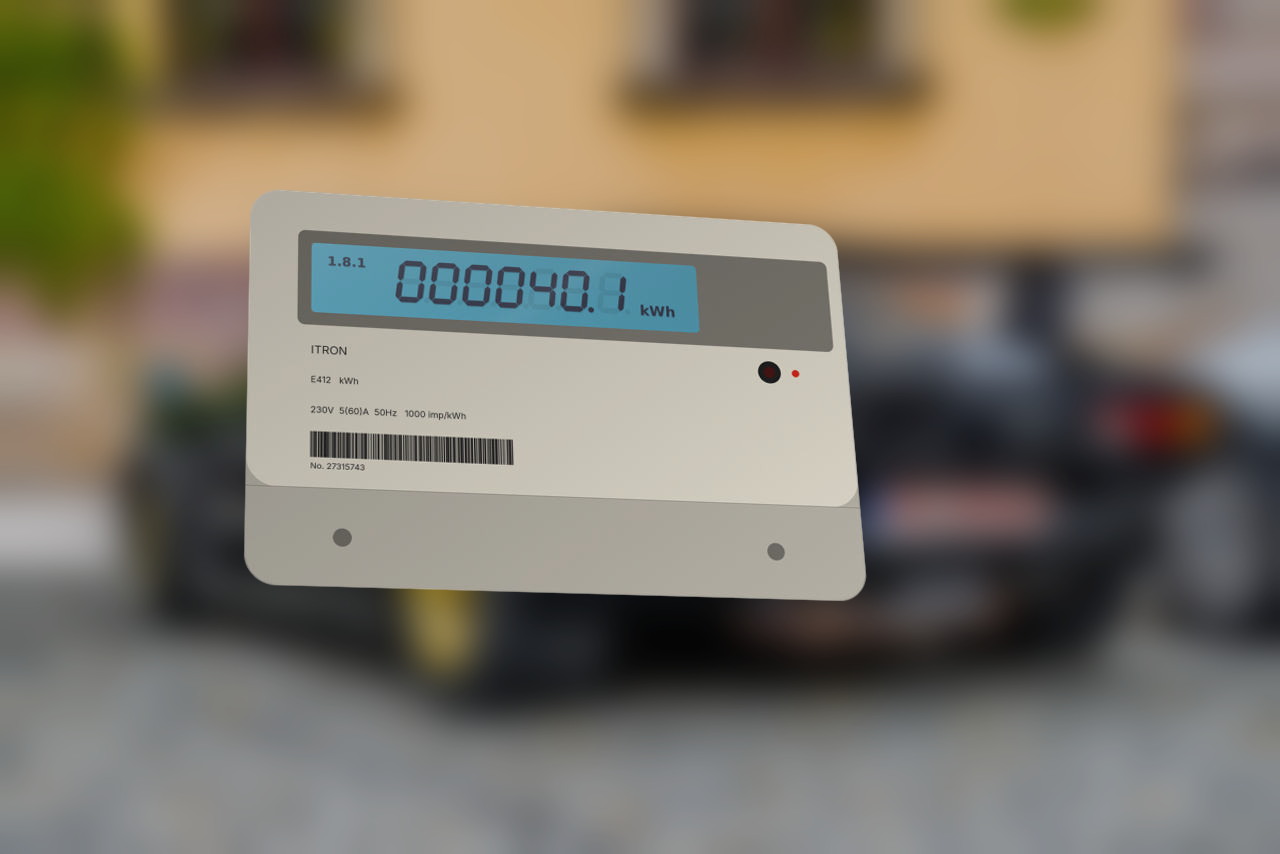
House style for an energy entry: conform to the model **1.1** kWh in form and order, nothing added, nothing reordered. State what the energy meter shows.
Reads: **40.1** kWh
